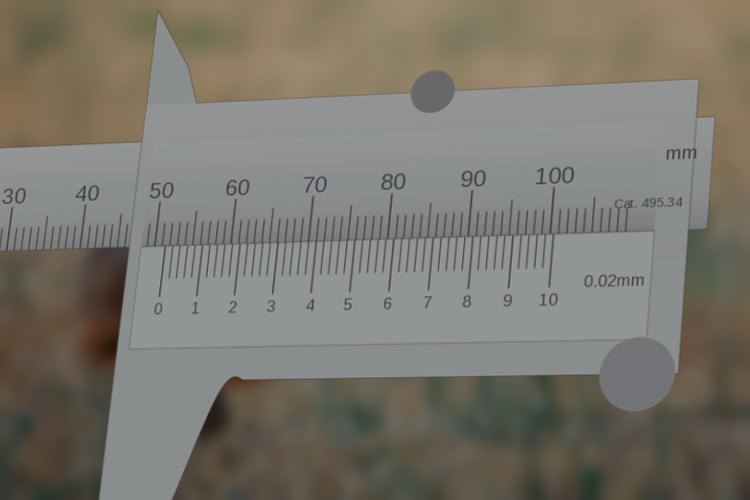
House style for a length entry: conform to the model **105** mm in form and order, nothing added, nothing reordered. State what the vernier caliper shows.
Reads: **51.4** mm
